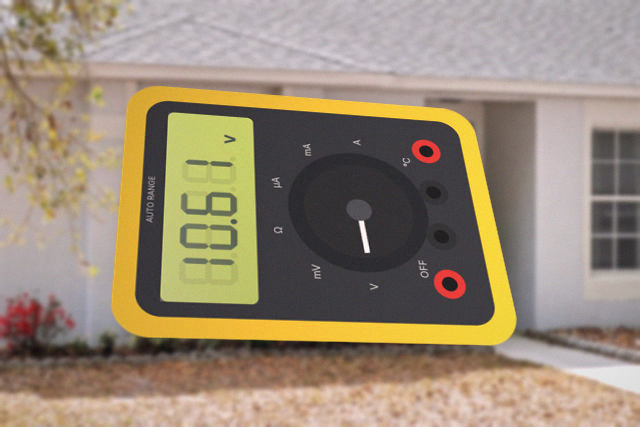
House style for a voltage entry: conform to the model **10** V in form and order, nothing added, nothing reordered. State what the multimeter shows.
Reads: **10.61** V
